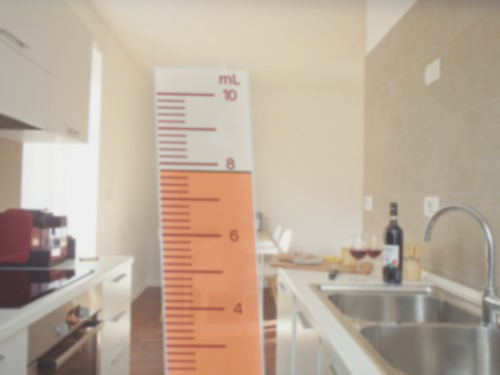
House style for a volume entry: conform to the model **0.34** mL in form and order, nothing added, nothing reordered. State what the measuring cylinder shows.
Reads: **7.8** mL
